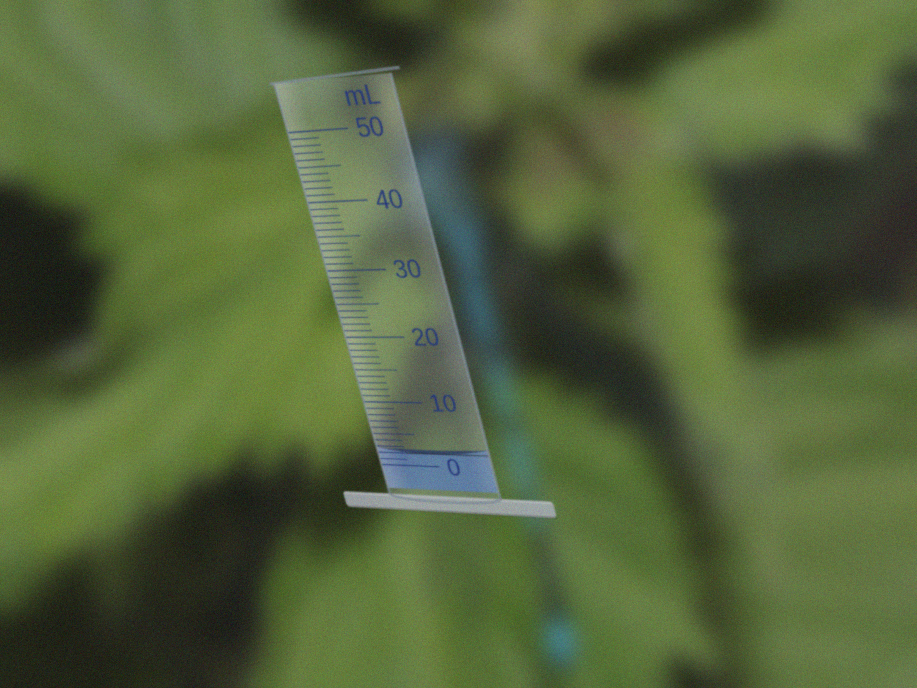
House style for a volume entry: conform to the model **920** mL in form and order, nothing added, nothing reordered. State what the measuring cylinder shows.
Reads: **2** mL
